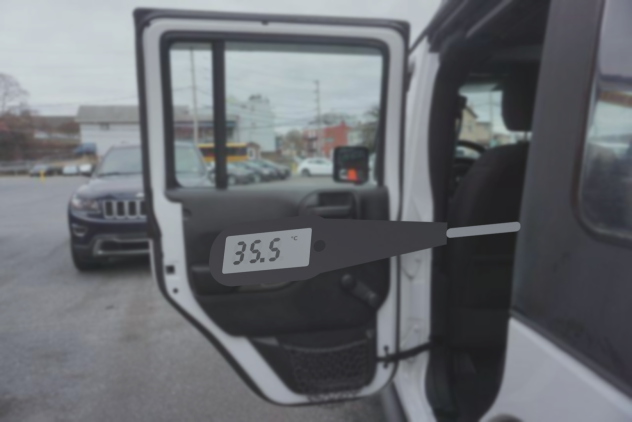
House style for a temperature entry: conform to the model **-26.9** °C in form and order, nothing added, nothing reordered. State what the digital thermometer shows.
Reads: **35.5** °C
